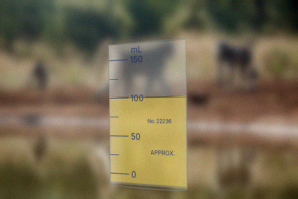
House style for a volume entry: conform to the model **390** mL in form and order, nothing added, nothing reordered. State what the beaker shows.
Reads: **100** mL
